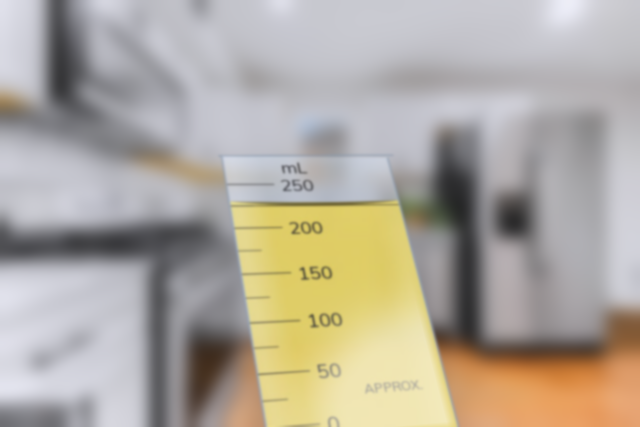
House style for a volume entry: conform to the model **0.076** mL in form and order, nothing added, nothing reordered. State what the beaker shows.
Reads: **225** mL
